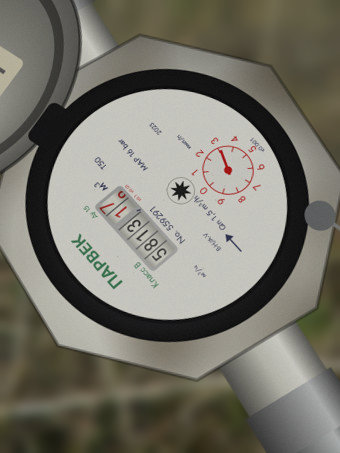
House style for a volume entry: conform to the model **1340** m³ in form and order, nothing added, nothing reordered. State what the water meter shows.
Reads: **5813.173** m³
